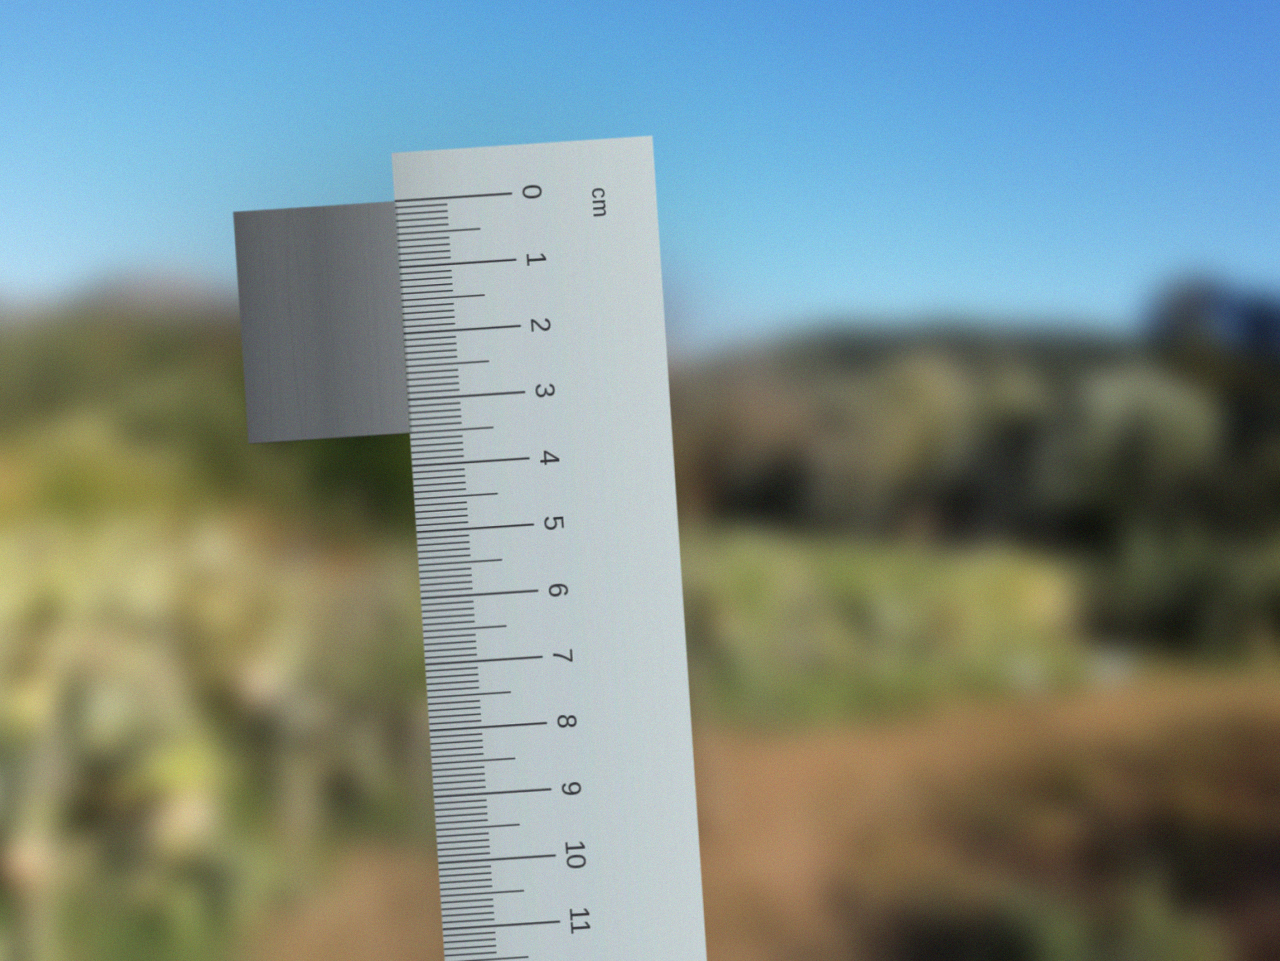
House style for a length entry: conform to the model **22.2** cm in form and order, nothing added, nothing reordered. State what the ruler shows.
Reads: **3.5** cm
